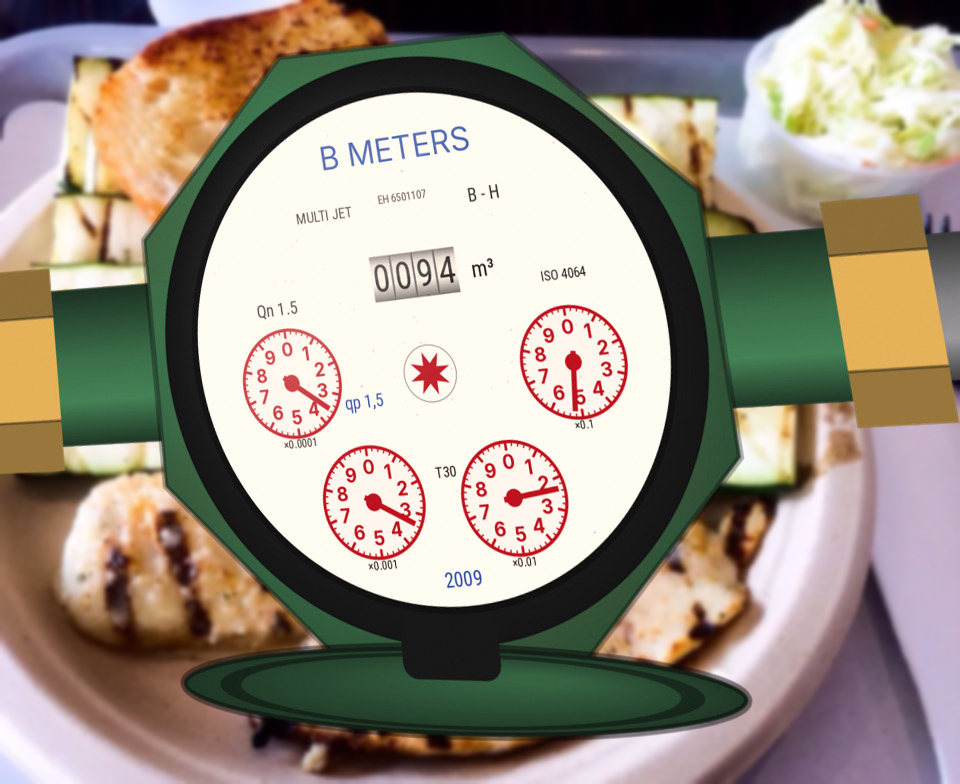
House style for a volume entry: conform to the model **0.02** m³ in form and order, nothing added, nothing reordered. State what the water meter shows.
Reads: **94.5233** m³
